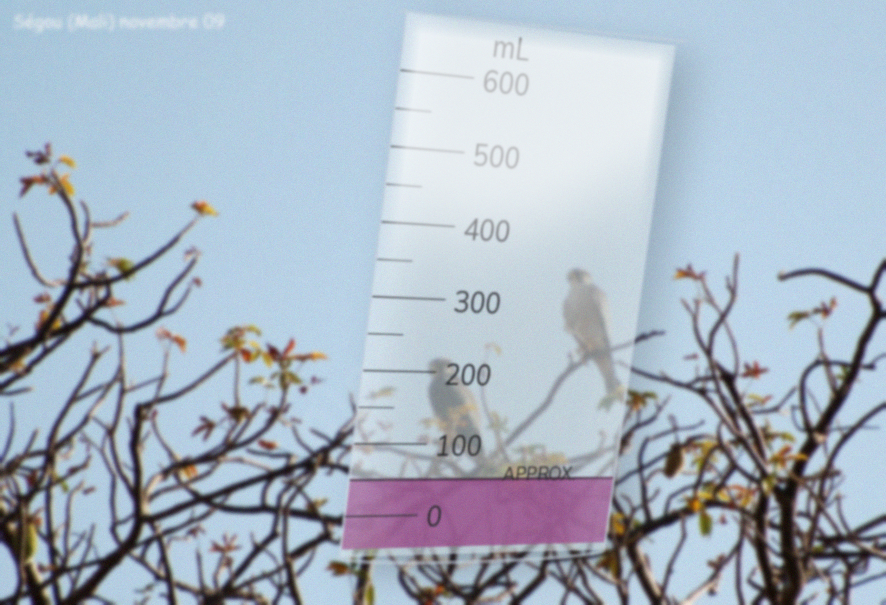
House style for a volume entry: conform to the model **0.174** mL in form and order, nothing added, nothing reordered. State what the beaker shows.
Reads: **50** mL
